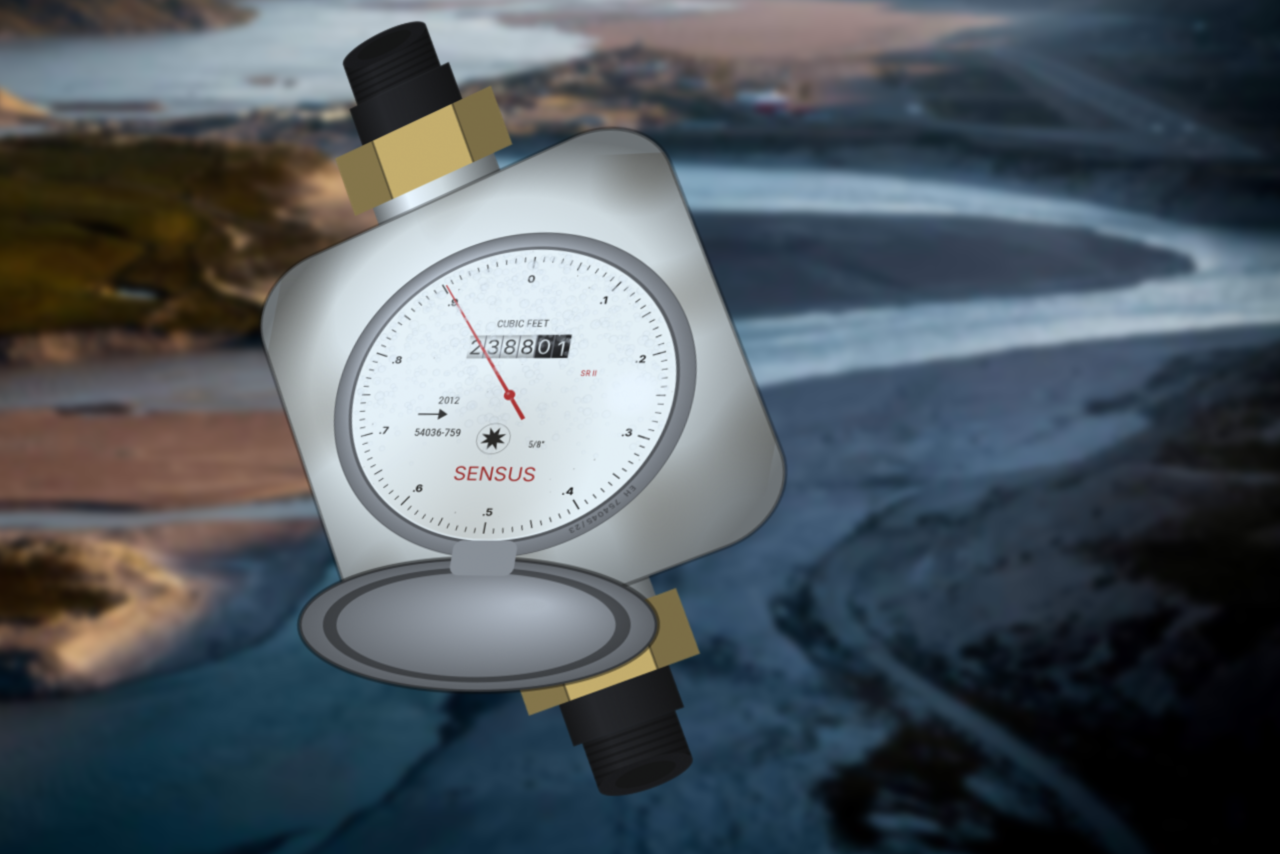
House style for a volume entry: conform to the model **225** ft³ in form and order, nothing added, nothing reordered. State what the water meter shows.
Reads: **238800.90** ft³
